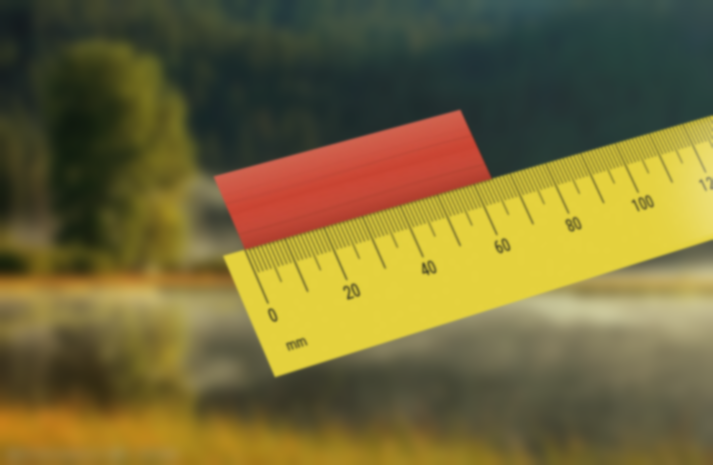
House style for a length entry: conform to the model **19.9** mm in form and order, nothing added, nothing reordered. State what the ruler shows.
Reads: **65** mm
